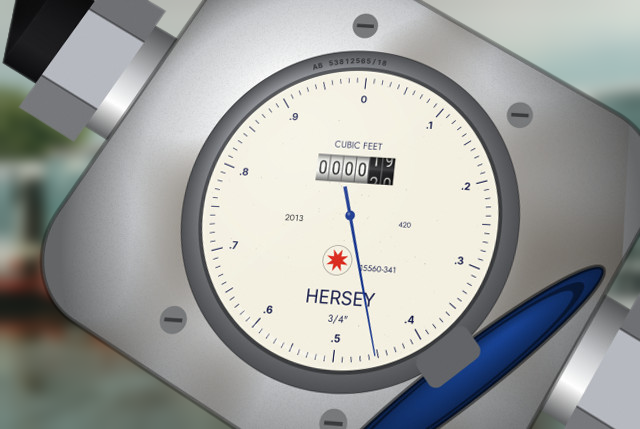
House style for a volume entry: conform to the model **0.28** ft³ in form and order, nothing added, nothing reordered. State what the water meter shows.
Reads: **19.45** ft³
